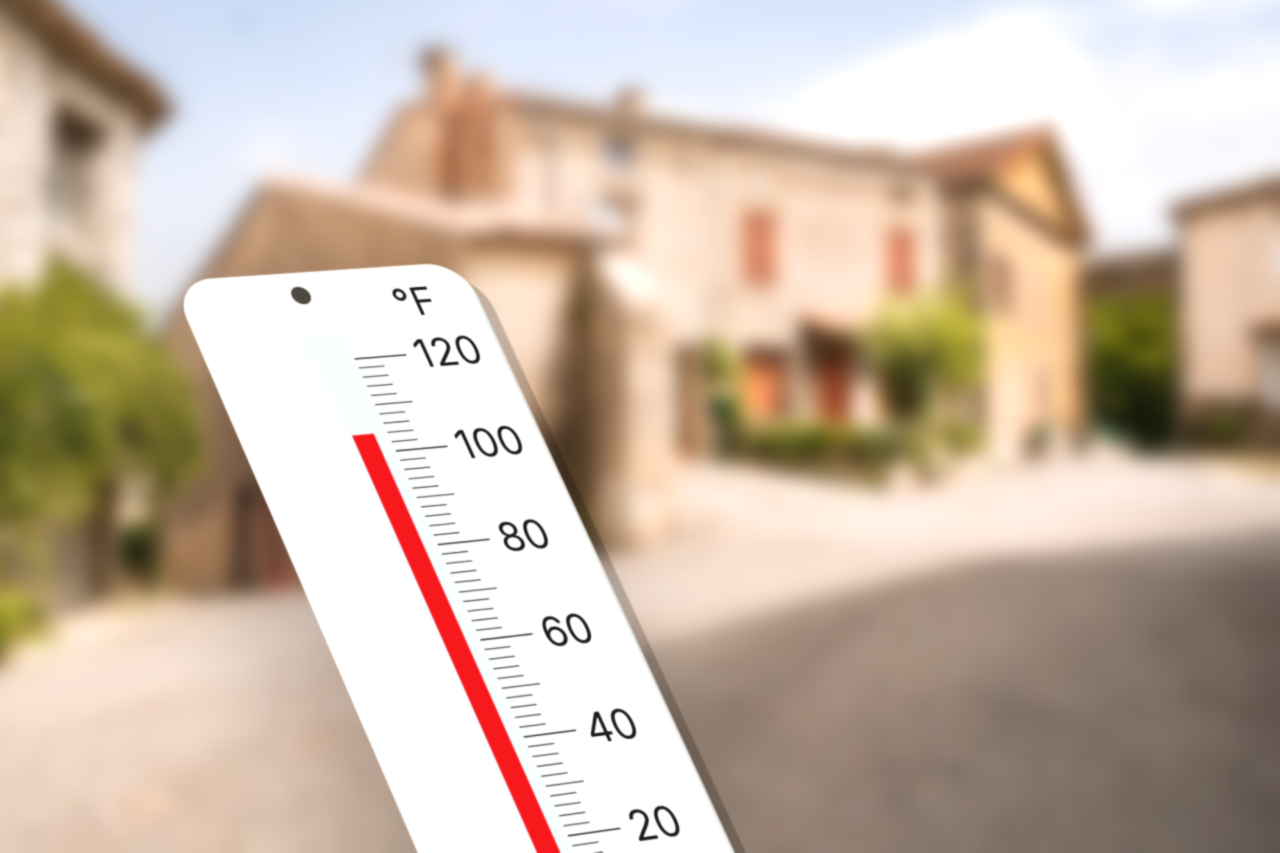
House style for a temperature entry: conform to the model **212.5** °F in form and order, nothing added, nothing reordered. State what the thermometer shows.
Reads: **104** °F
